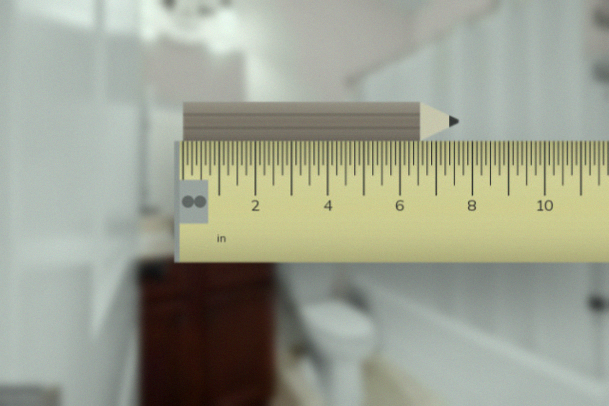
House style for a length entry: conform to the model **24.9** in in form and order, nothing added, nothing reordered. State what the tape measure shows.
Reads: **7.625** in
